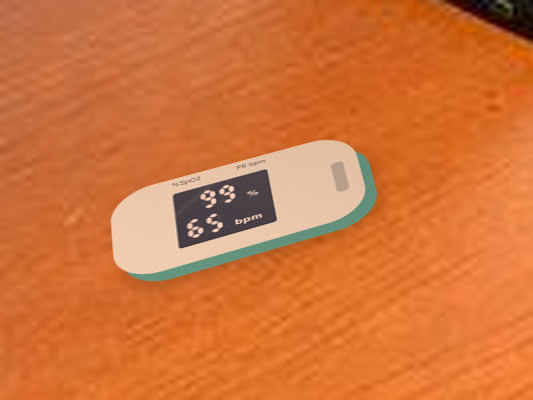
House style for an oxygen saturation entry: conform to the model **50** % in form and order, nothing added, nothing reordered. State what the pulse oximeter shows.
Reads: **99** %
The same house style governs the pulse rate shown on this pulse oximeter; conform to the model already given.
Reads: **65** bpm
